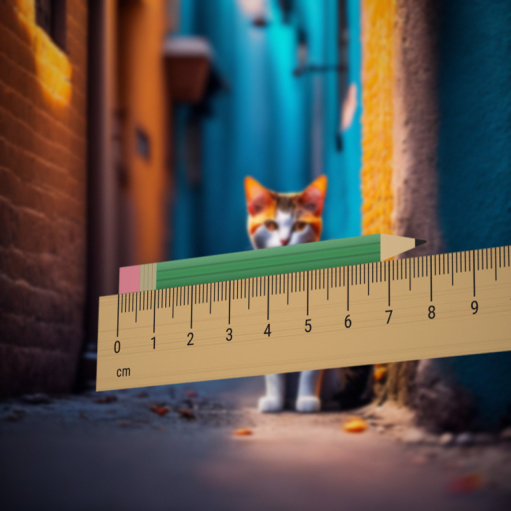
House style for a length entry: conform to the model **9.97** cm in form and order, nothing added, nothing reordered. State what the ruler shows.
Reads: **7.9** cm
